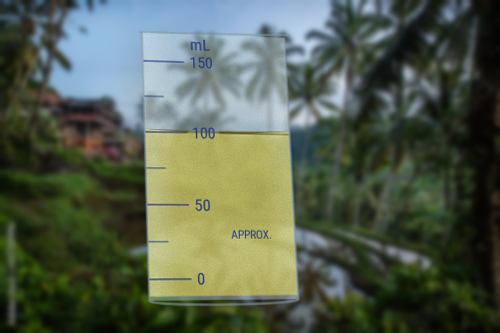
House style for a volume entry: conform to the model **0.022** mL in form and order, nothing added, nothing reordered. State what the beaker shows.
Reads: **100** mL
